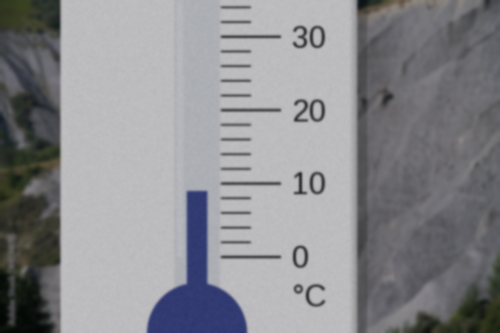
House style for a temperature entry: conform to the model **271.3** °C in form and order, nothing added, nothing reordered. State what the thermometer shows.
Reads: **9** °C
